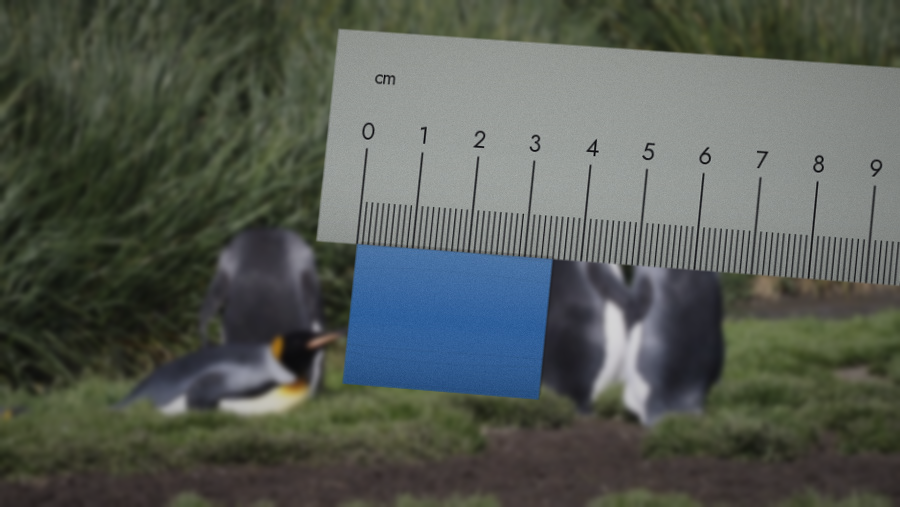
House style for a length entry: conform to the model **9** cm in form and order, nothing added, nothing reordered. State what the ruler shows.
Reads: **3.5** cm
